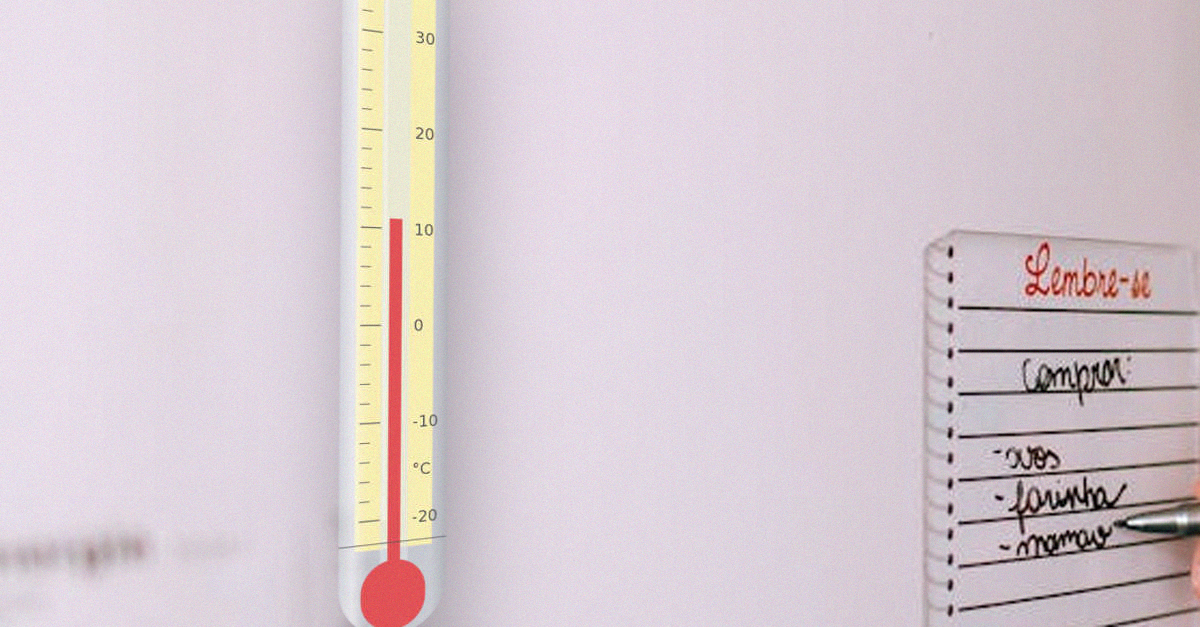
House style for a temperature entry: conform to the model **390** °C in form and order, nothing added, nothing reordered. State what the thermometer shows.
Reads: **11** °C
